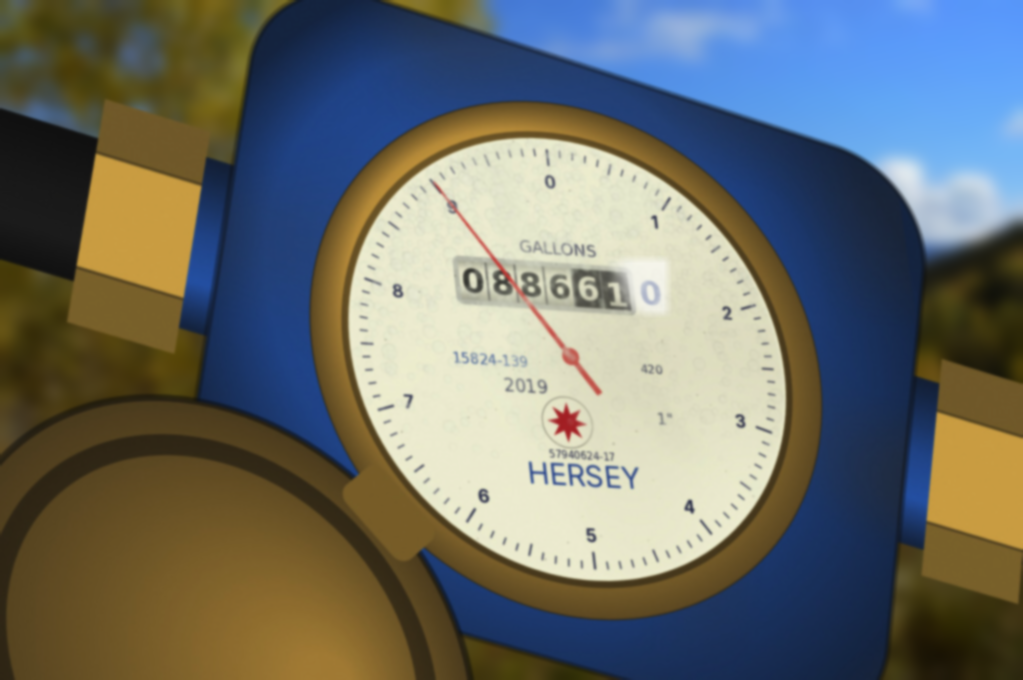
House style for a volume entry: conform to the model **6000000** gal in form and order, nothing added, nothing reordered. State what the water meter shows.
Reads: **886609.0** gal
